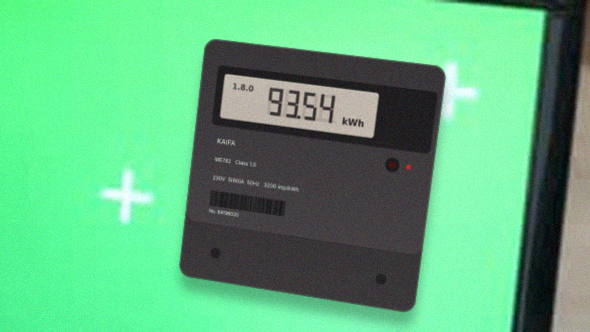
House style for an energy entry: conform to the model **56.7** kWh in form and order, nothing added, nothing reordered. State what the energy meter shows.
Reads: **93.54** kWh
